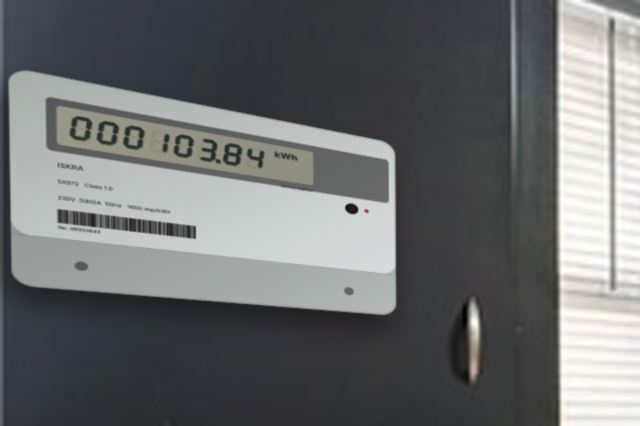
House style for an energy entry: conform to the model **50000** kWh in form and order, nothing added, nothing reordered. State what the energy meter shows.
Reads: **103.84** kWh
